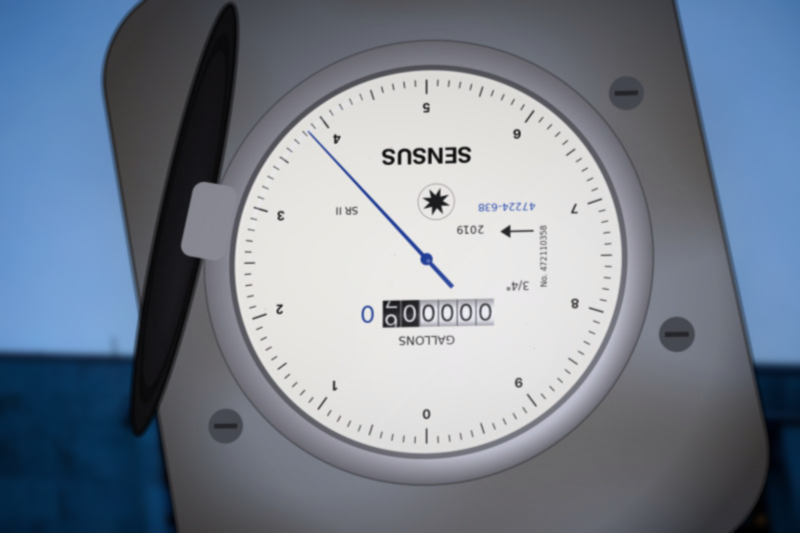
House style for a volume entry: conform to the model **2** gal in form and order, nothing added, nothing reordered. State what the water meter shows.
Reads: **63.8** gal
